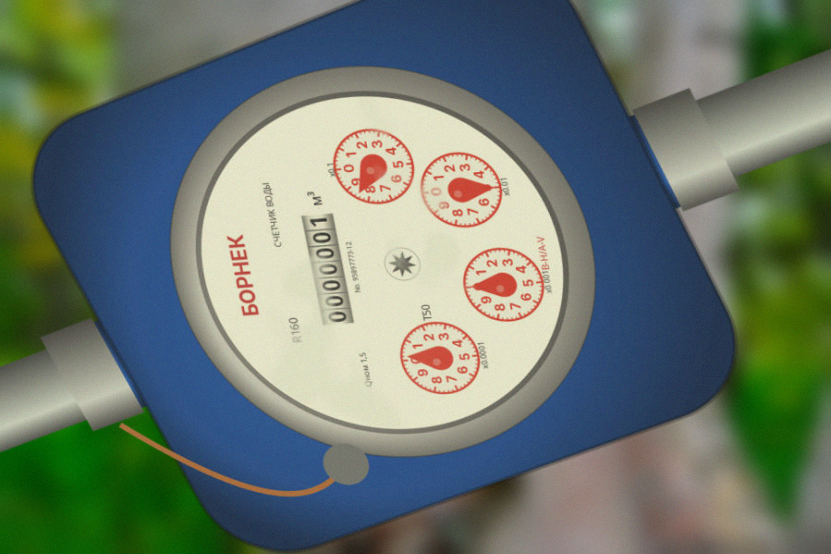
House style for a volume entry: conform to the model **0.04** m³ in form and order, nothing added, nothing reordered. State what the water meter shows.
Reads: **1.8500** m³
